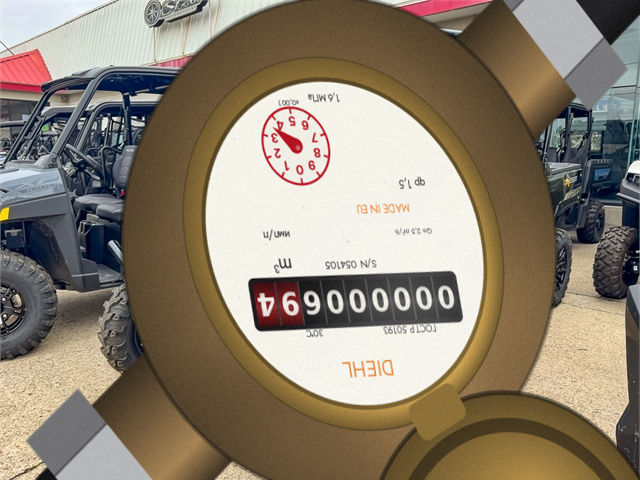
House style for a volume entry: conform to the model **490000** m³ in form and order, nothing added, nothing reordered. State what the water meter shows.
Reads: **6.943** m³
